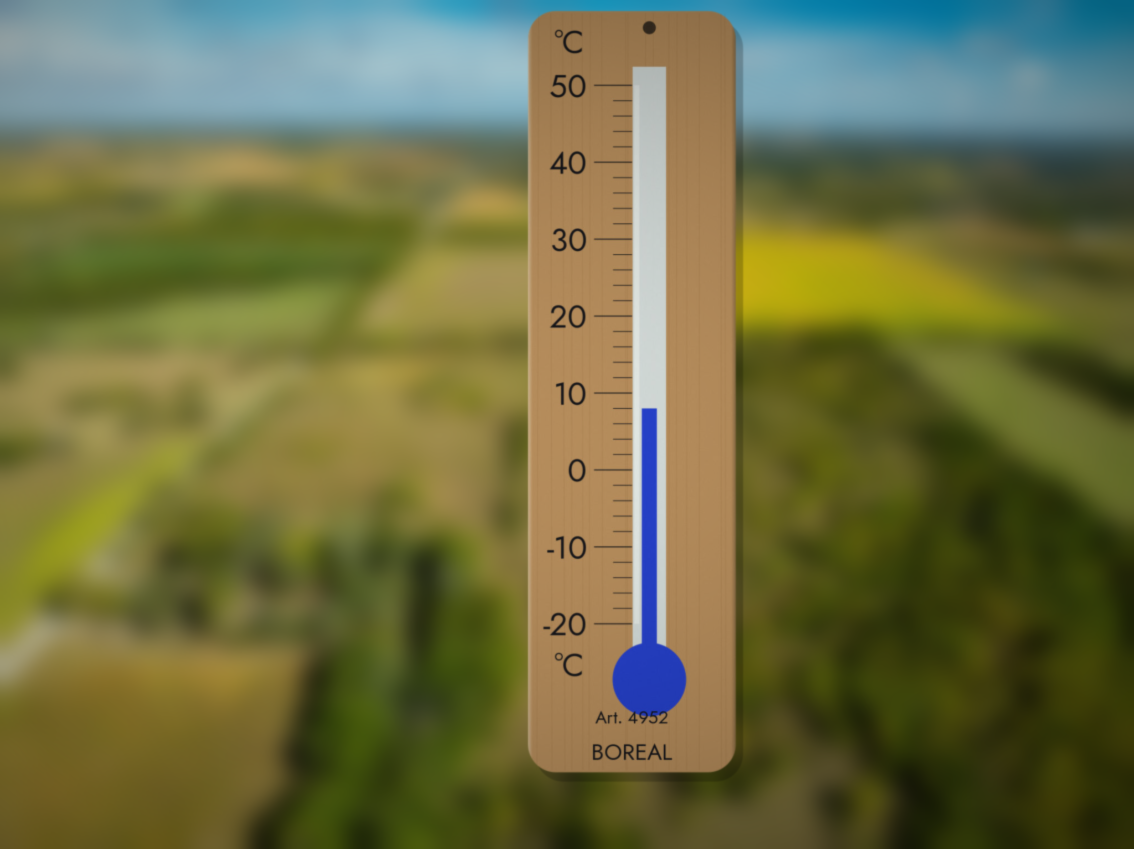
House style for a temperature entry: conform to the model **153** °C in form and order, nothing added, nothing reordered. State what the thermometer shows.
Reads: **8** °C
